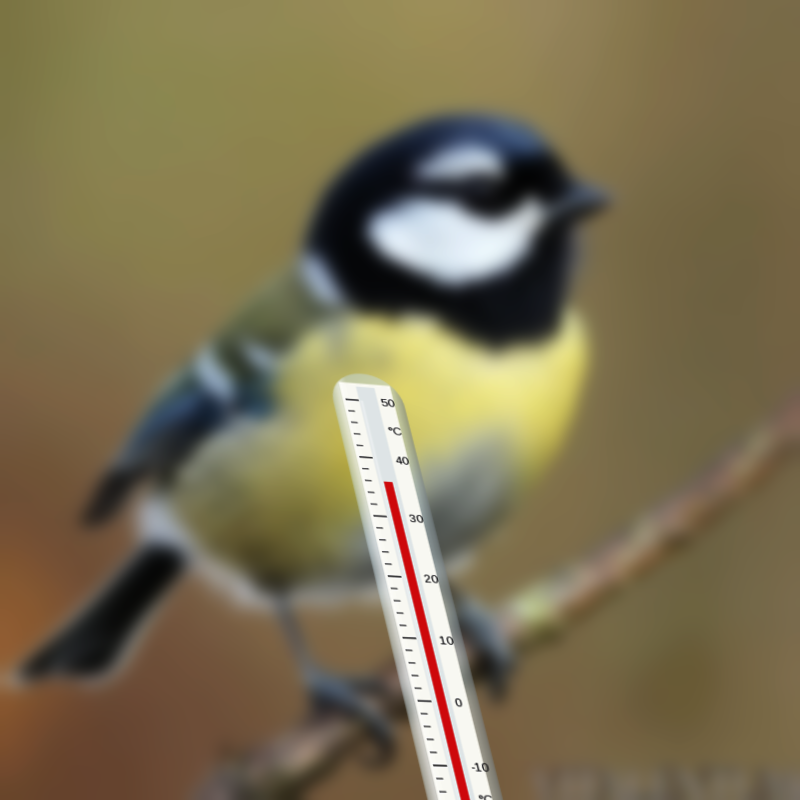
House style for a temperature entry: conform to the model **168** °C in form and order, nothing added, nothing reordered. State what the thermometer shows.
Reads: **36** °C
